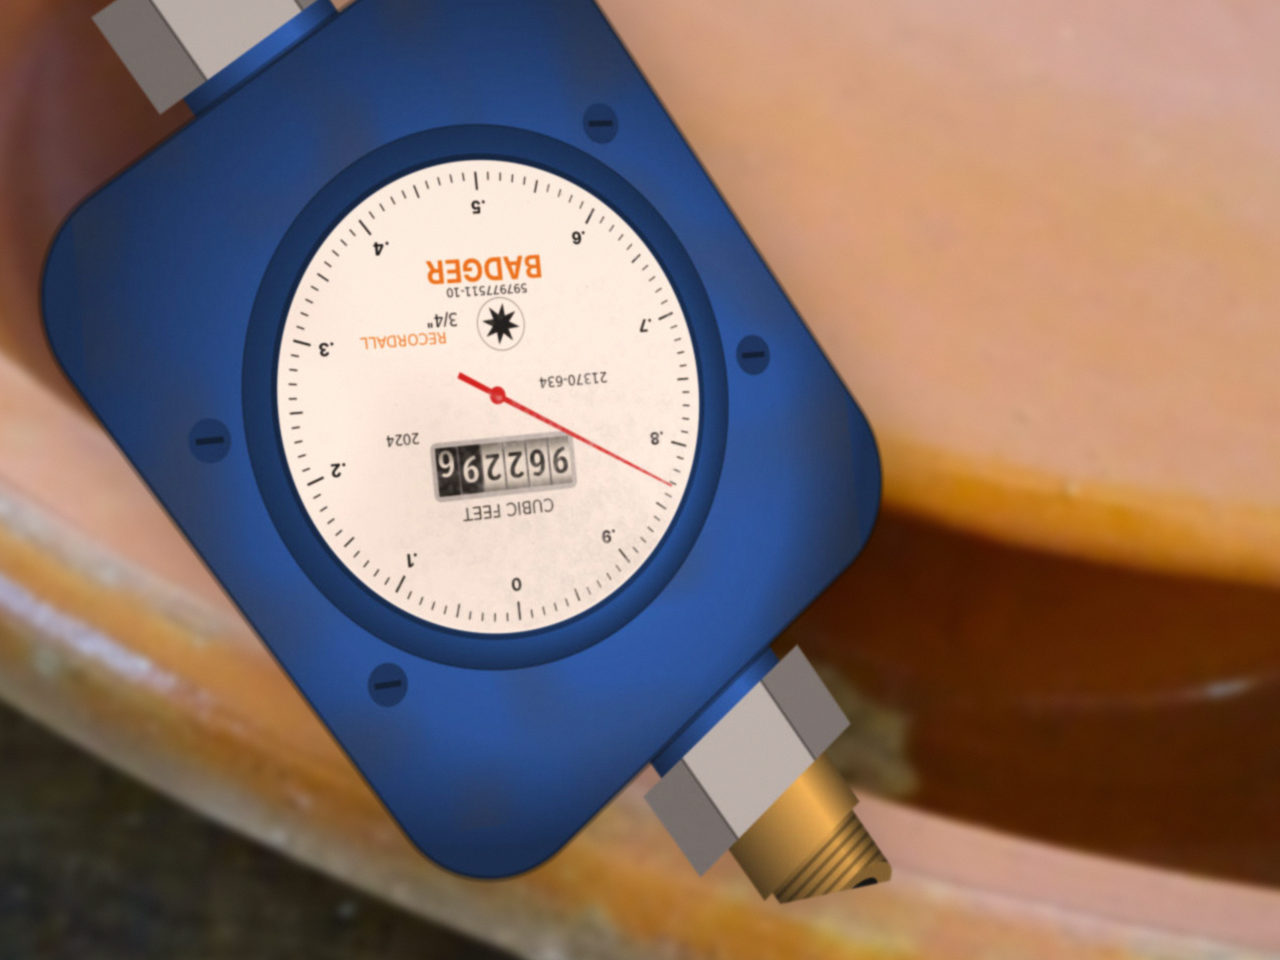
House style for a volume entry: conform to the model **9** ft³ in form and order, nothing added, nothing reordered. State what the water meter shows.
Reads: **962295.83** ft³
